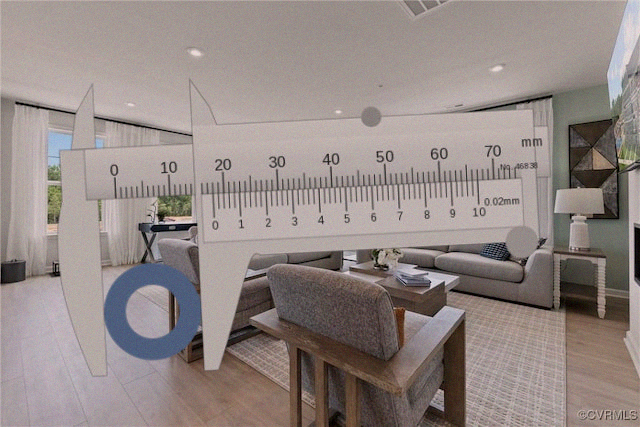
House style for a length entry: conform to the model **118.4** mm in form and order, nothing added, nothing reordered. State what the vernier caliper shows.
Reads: **18.0** mm
